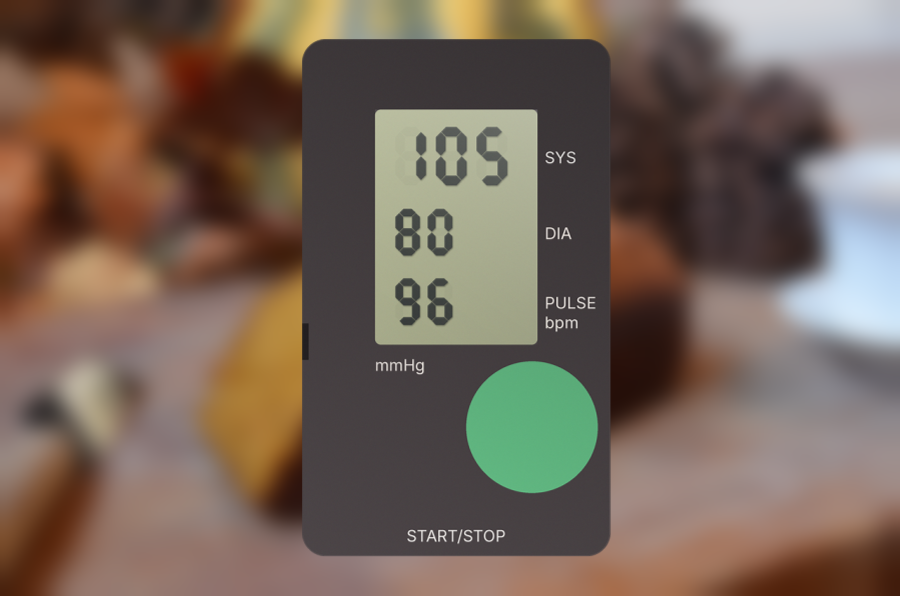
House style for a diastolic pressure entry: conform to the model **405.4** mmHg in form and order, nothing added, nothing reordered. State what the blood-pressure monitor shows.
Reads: **80** mmHg
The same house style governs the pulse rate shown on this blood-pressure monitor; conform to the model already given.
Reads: **96** bpm
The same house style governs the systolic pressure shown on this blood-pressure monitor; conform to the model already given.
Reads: **105** mmHg
